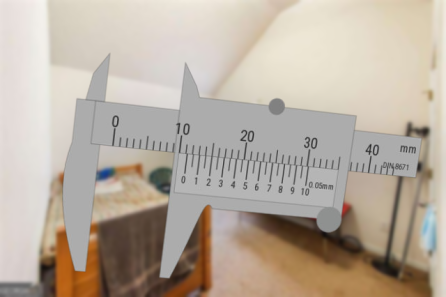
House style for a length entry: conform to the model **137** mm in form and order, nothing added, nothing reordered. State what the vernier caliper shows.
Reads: **11.2** mm
